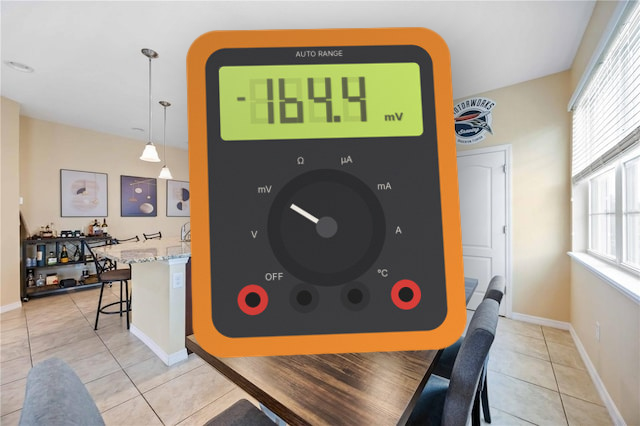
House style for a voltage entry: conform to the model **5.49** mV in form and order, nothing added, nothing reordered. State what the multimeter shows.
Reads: **-164.4** mV
